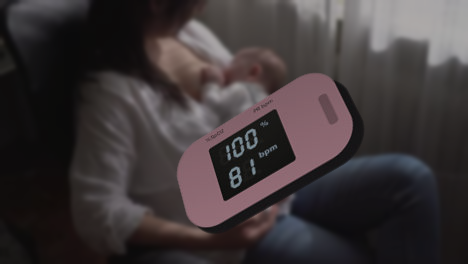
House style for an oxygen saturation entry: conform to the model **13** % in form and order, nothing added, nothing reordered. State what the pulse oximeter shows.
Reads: **100** %
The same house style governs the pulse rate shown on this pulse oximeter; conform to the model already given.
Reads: **81** bpm
